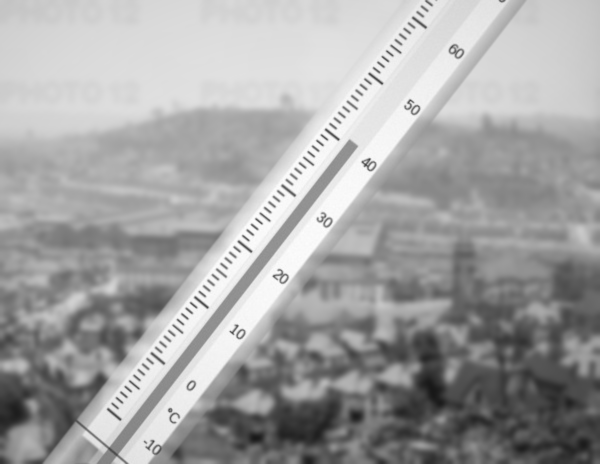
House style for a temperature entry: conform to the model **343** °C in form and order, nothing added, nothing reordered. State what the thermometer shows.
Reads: **41** °C
